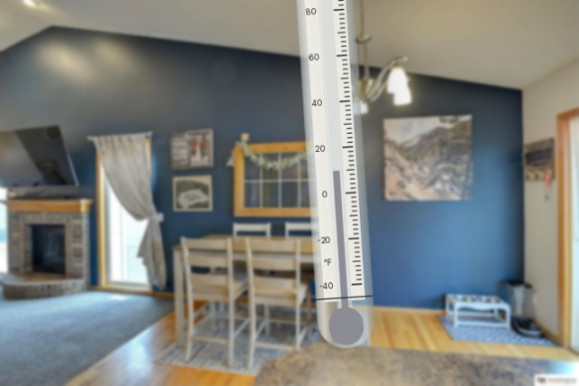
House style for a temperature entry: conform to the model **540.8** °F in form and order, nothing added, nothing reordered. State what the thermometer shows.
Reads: **10** °F
